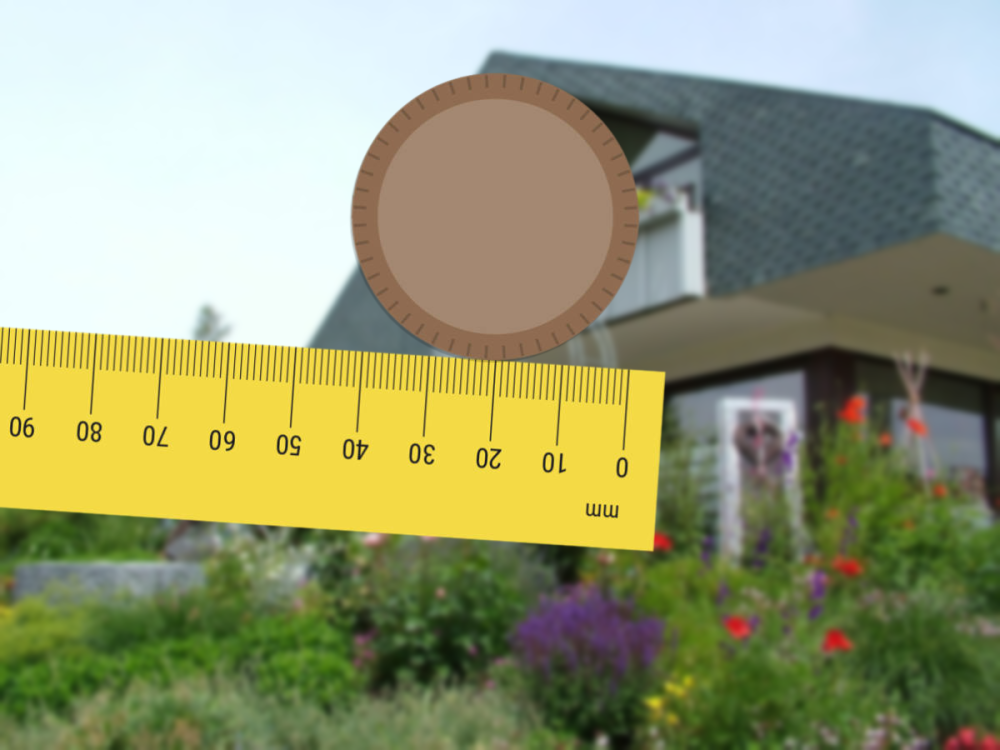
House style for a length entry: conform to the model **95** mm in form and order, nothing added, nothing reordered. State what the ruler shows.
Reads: **43** mm
